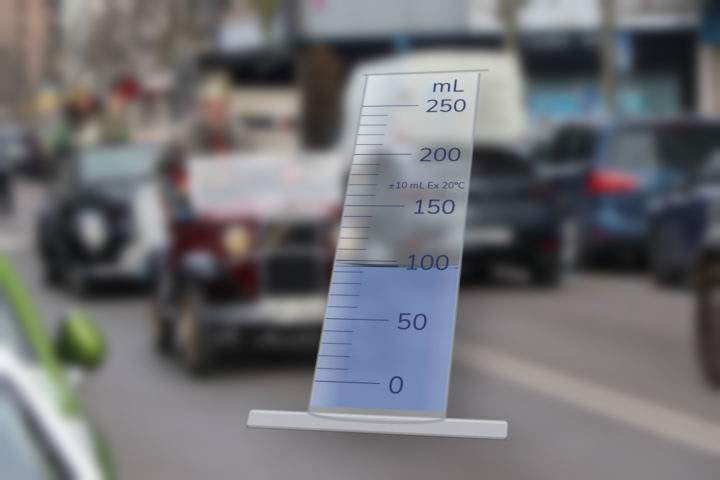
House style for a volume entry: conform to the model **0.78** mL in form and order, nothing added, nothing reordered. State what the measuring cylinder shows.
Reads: **95** mL
